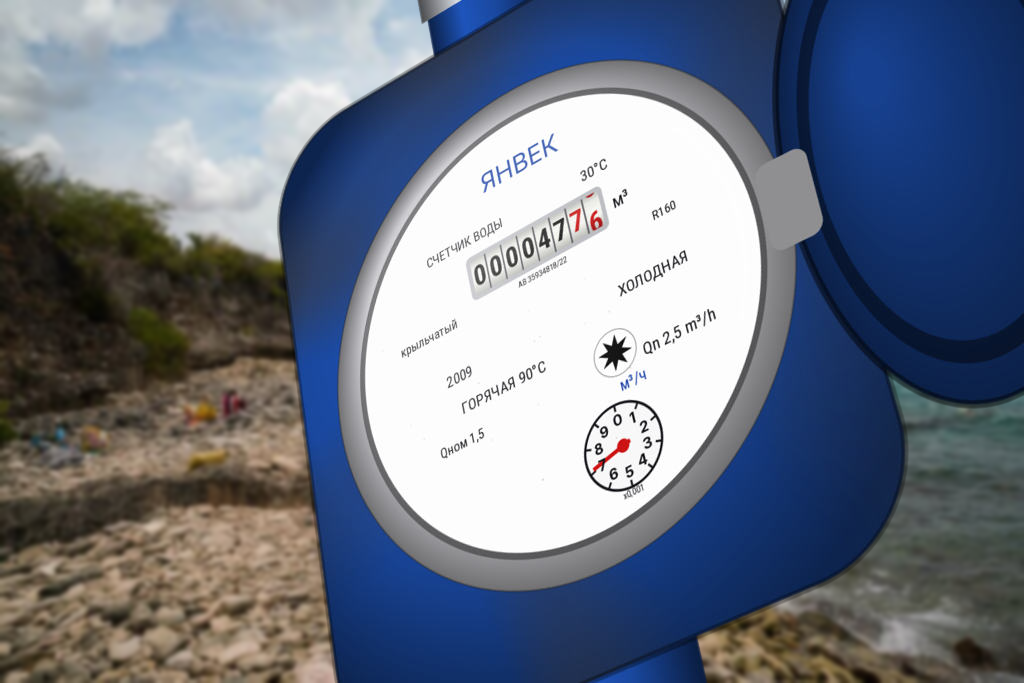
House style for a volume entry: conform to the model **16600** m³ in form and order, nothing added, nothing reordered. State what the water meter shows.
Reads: **47.757** m³
